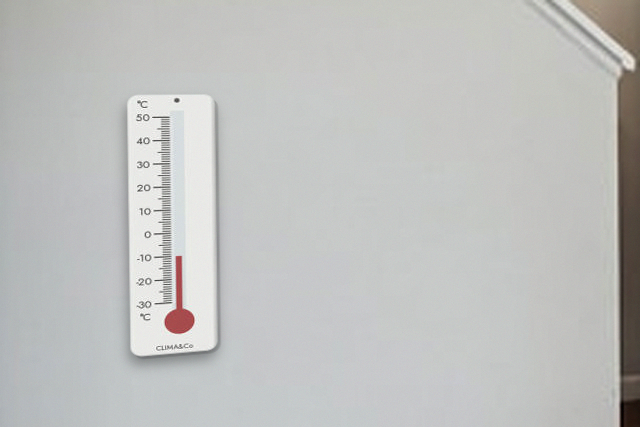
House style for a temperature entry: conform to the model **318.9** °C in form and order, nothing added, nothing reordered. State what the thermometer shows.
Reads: **-10** °C
